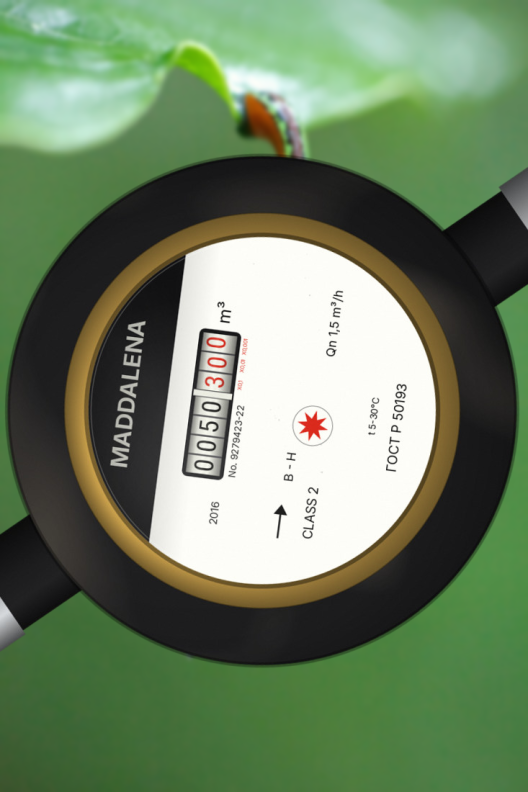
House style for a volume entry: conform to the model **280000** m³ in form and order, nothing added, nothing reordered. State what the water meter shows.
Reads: **50.300** m³
